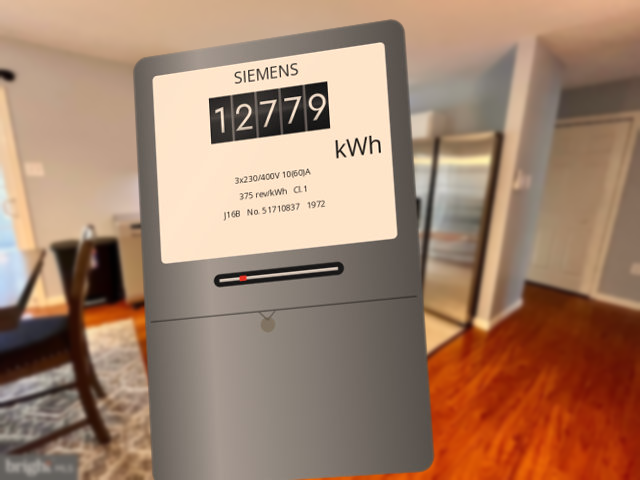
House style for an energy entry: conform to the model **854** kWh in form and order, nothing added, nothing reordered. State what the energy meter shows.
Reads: **12779** kWh
